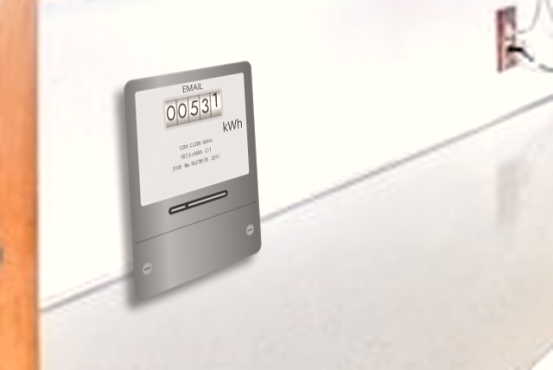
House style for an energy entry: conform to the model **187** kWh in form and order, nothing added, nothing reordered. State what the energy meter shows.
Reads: **531** kWh
